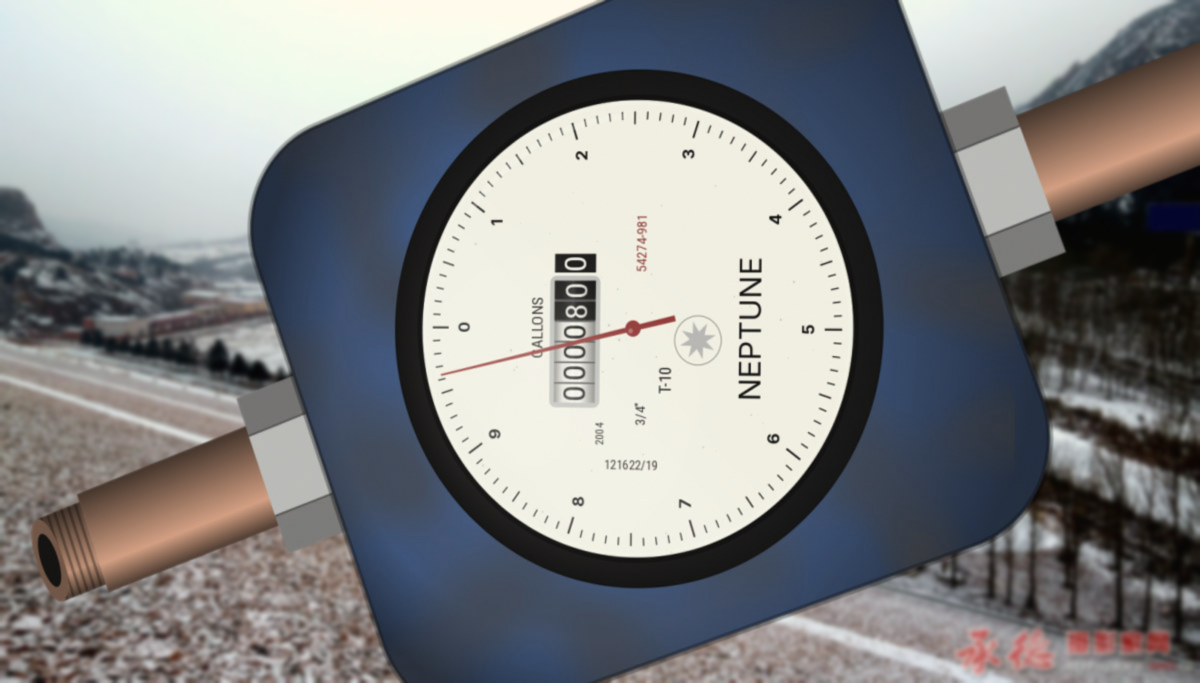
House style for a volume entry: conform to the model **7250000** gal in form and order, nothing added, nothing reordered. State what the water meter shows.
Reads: **799.6** gal
